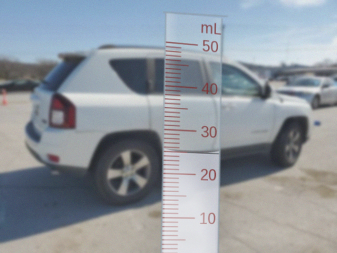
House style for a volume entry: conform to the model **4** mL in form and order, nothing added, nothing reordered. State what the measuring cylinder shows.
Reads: **25** mL
